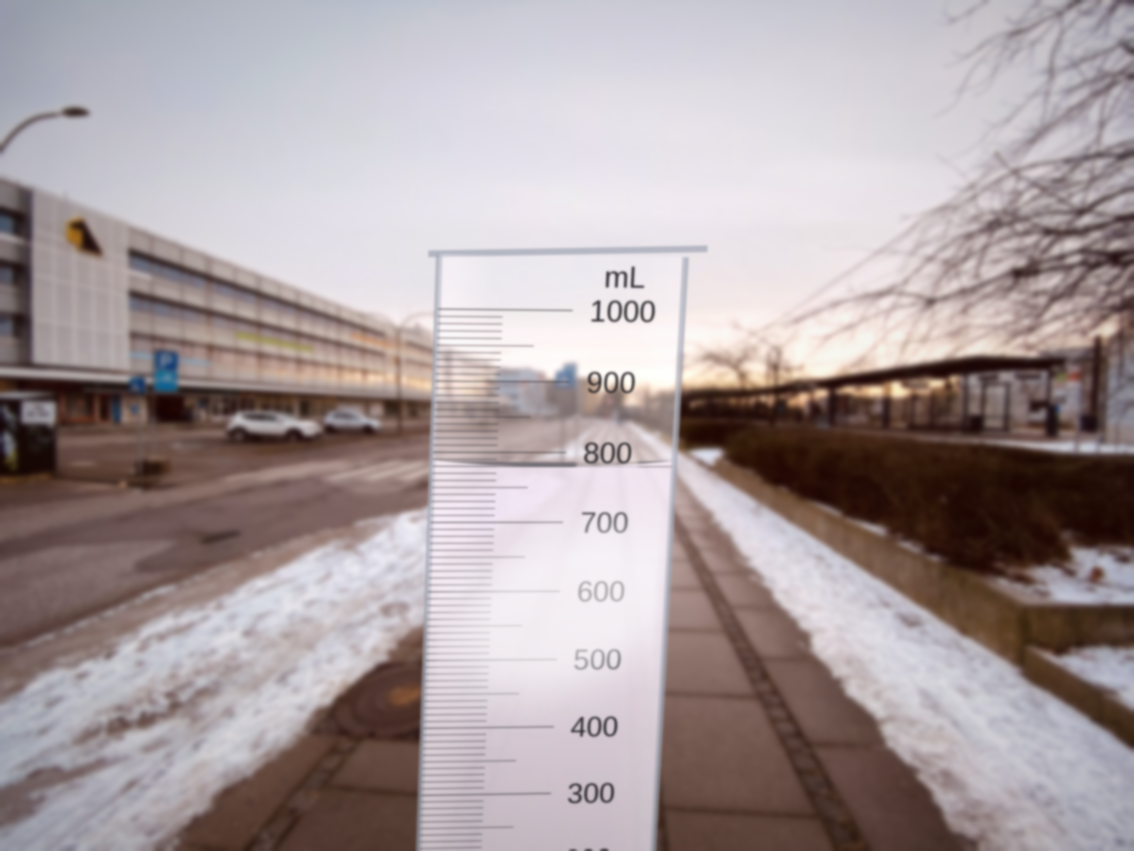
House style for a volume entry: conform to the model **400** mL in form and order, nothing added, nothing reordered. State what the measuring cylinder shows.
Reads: **780** mL
